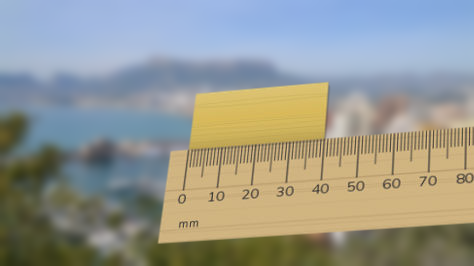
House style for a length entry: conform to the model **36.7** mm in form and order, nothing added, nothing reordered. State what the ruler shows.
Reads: **40** mm
